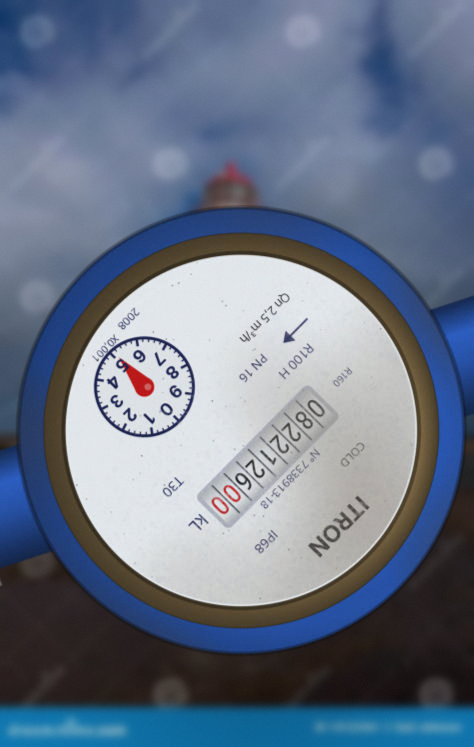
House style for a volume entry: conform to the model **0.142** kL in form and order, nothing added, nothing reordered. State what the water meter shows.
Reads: **822126.005** kL
